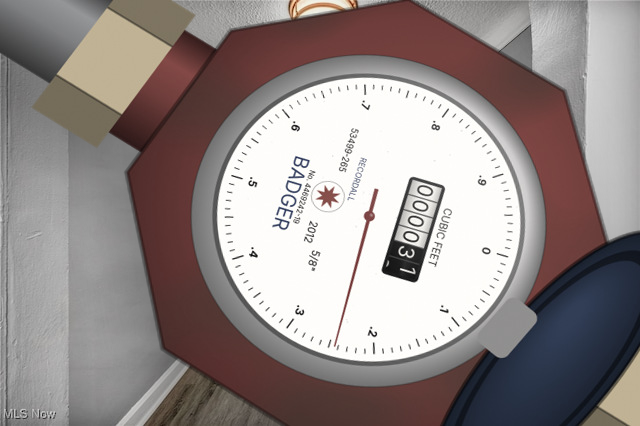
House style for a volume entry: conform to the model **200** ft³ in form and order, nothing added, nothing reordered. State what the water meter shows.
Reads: **31.24** ft³
